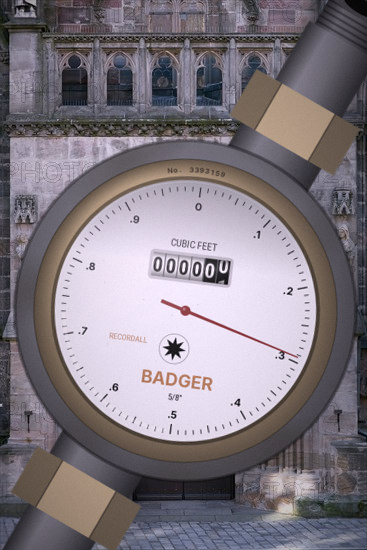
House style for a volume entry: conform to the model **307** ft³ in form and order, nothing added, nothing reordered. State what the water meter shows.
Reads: **0.29** ft³
